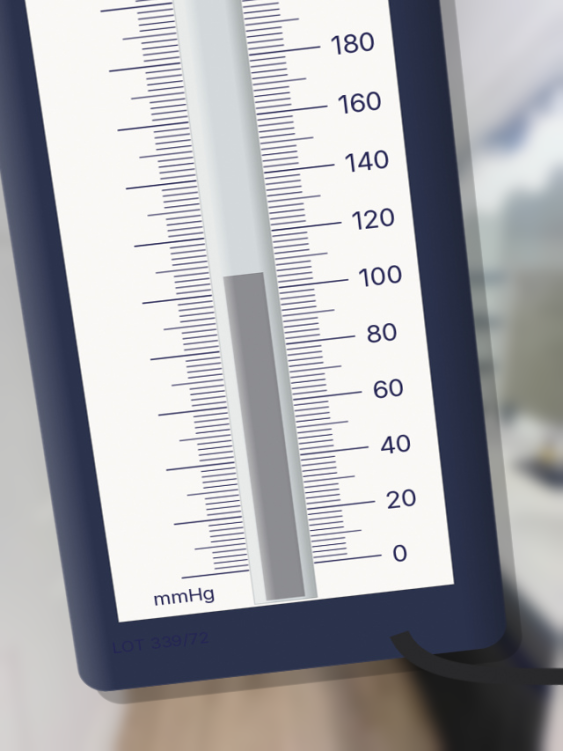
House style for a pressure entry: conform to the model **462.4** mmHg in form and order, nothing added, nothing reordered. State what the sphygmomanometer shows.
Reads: **106** mmHg
